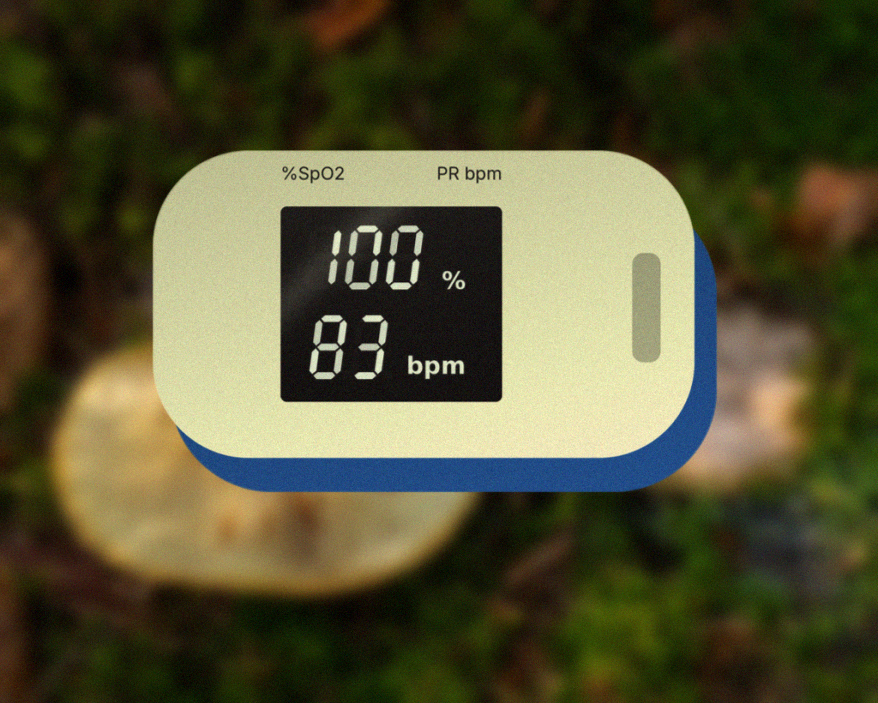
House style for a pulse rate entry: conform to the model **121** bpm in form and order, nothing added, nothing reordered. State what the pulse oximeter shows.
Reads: **83** bpm
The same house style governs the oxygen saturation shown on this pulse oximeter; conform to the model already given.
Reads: **100** %
